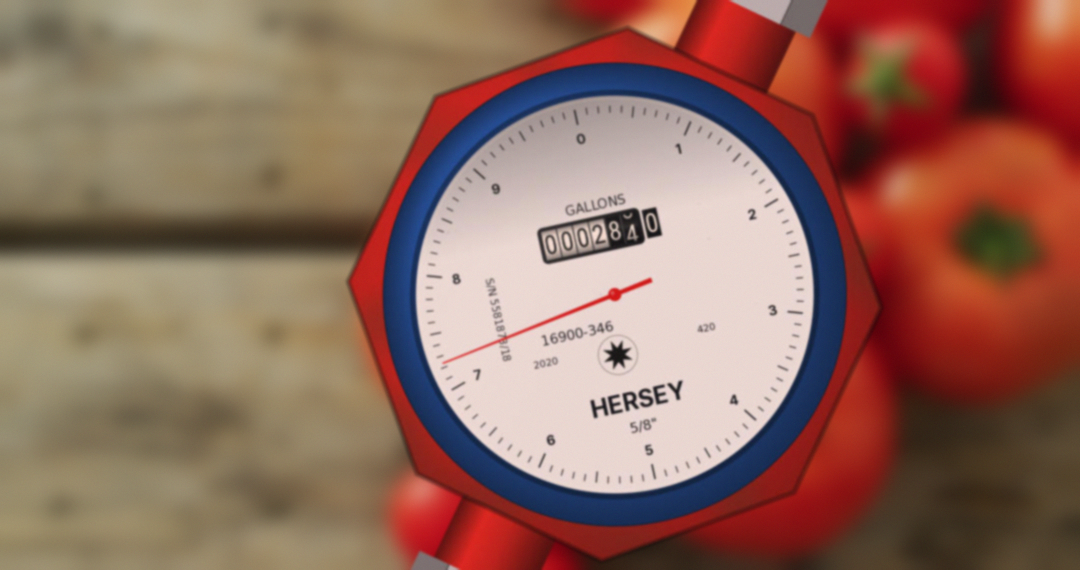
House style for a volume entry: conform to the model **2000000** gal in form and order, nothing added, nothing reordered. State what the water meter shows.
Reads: **2837.2** gal
